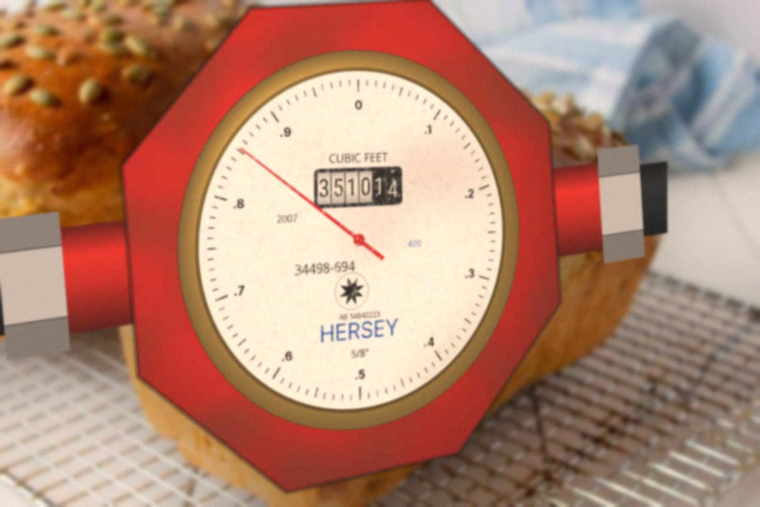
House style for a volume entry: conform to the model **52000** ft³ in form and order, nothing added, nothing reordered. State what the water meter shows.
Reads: **351013.85** ft³
